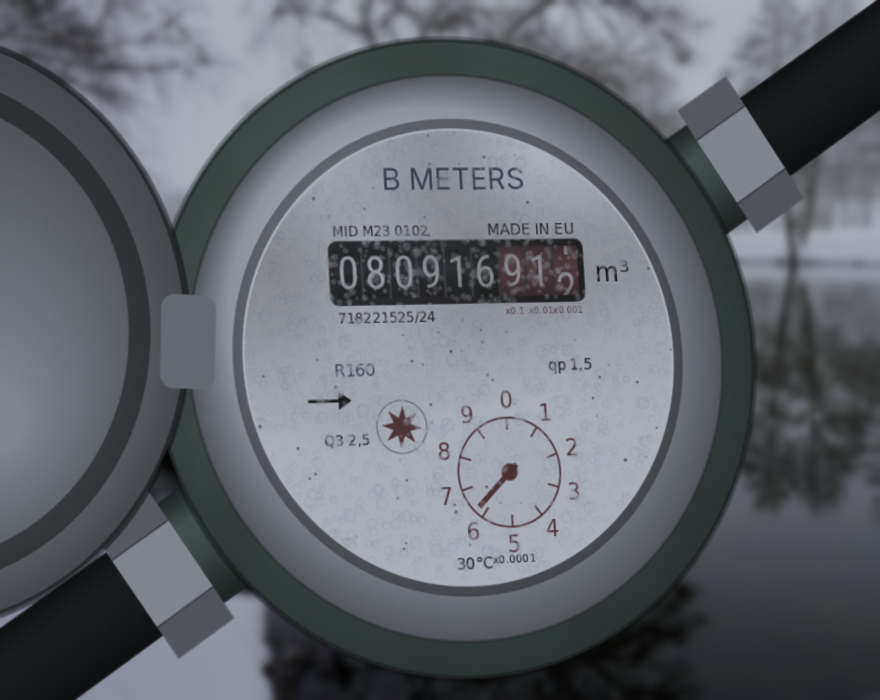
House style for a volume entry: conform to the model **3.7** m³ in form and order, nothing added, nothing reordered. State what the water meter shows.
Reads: **80916.9116** m³
